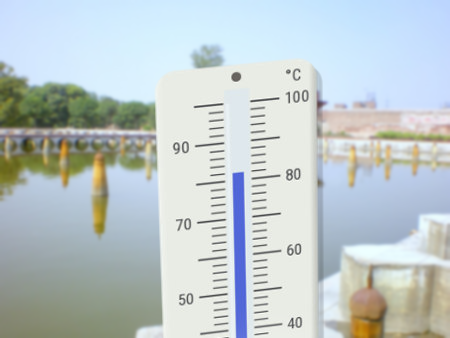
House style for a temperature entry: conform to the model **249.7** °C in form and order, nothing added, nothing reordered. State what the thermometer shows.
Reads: **82** °C
